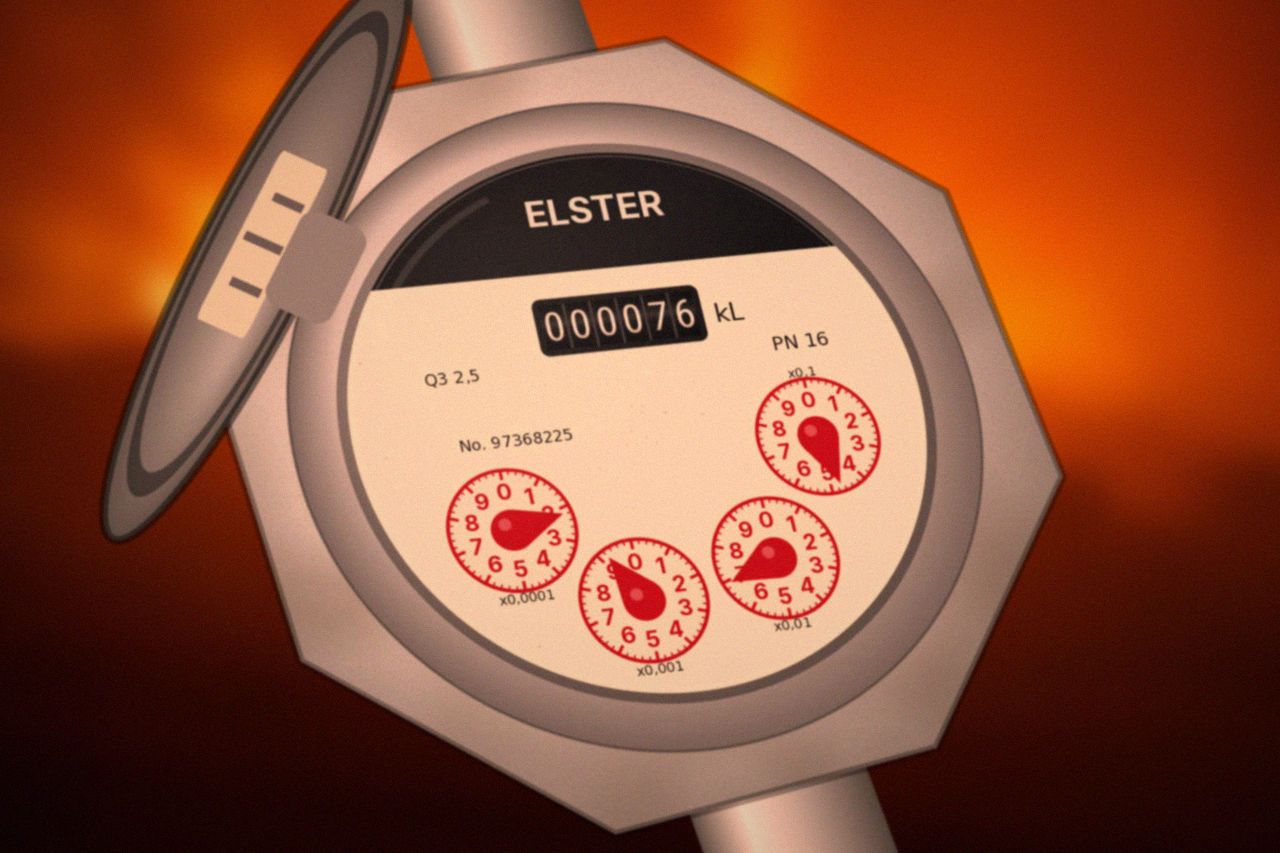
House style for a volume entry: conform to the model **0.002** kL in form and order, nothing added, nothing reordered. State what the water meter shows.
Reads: **76.4692** kL
